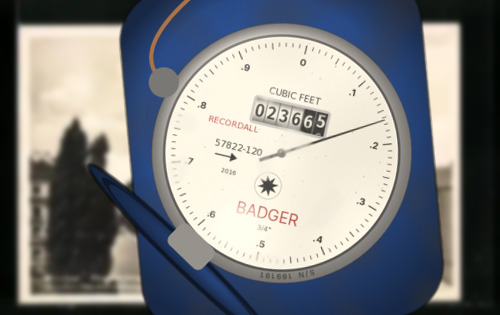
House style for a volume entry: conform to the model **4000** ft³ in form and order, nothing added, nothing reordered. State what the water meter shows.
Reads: **23665.16** ft³
